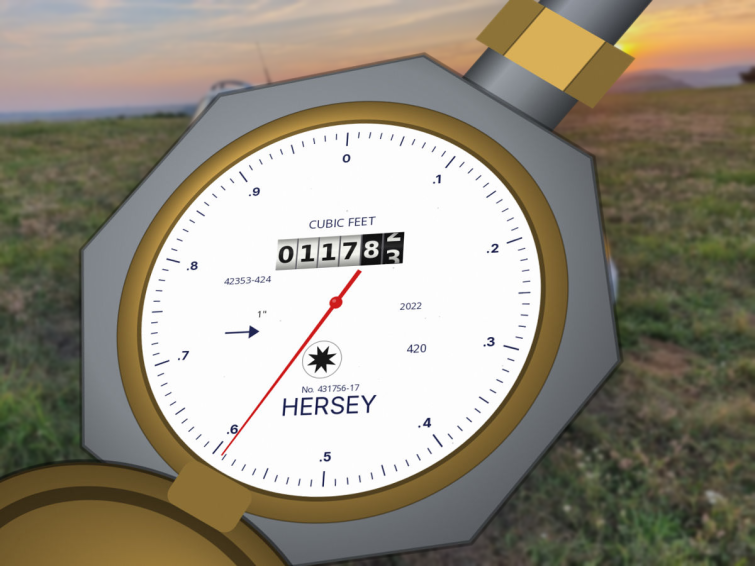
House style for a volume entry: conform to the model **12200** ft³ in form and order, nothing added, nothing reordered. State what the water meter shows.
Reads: **11782.59** ft³
